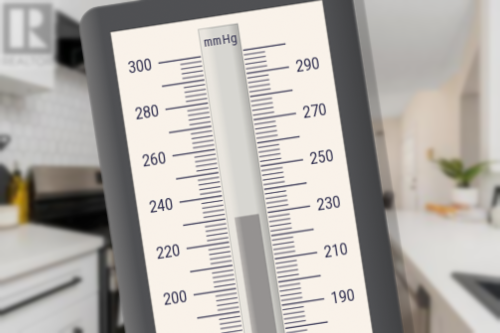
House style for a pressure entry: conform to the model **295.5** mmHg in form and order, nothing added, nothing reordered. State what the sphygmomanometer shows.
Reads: **230** mmHg
